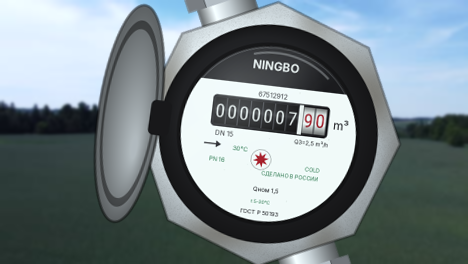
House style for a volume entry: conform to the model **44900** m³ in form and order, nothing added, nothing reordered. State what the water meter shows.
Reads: **7.90** m³
